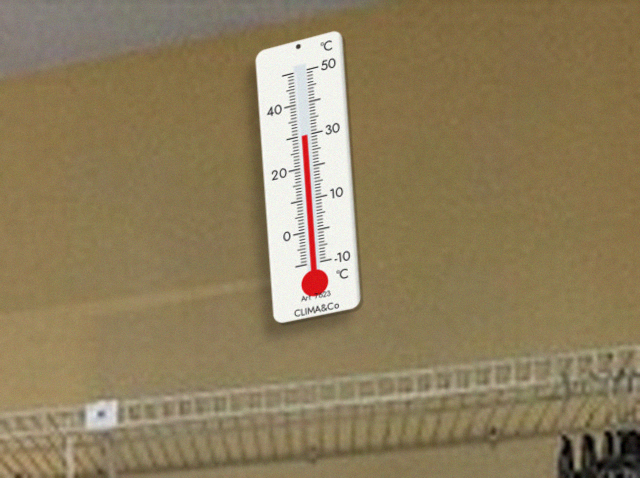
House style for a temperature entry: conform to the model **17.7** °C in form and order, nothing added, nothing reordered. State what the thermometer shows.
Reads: **30** °C
